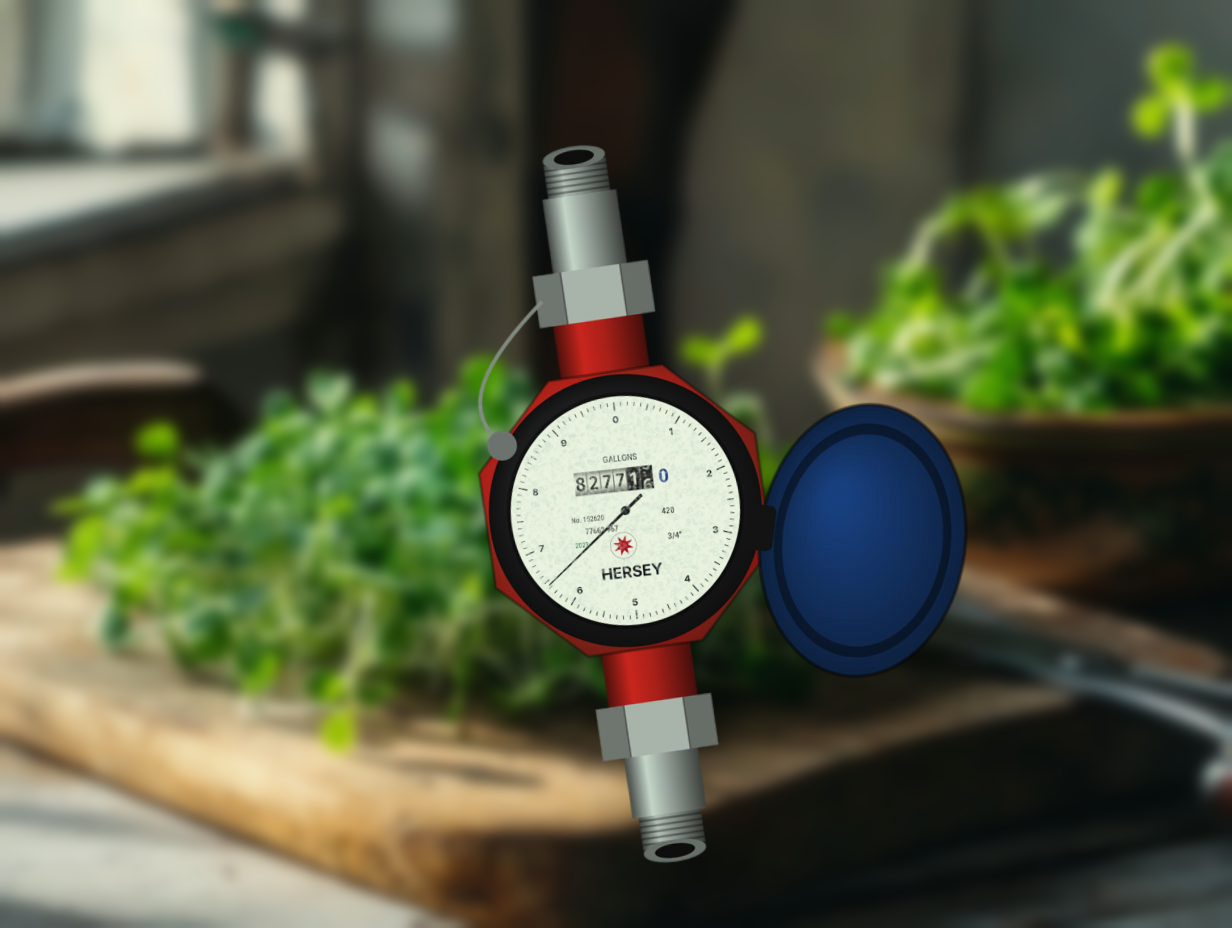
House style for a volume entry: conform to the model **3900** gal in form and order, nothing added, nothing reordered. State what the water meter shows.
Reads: **8277156.4** gal
